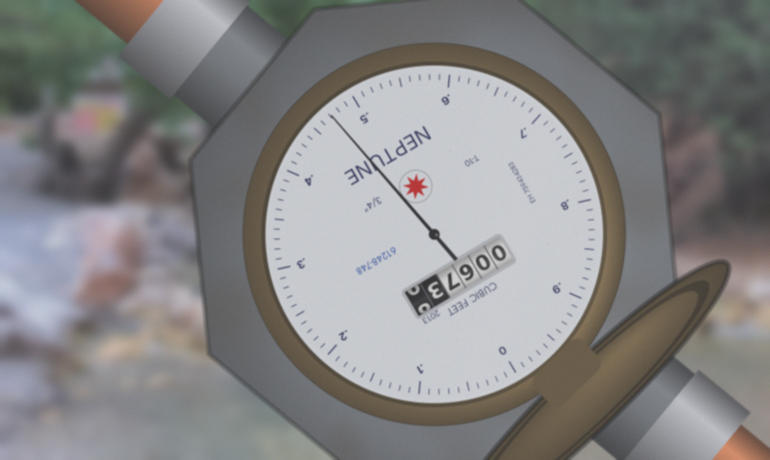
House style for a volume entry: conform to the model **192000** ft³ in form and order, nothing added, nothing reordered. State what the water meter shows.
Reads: **6738.47** ft³
